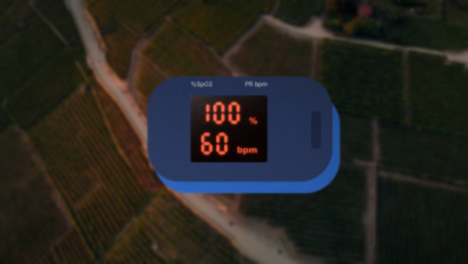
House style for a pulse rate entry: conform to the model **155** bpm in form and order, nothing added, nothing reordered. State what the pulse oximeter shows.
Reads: **60** bpm
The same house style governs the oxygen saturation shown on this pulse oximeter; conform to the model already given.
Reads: **100** %
